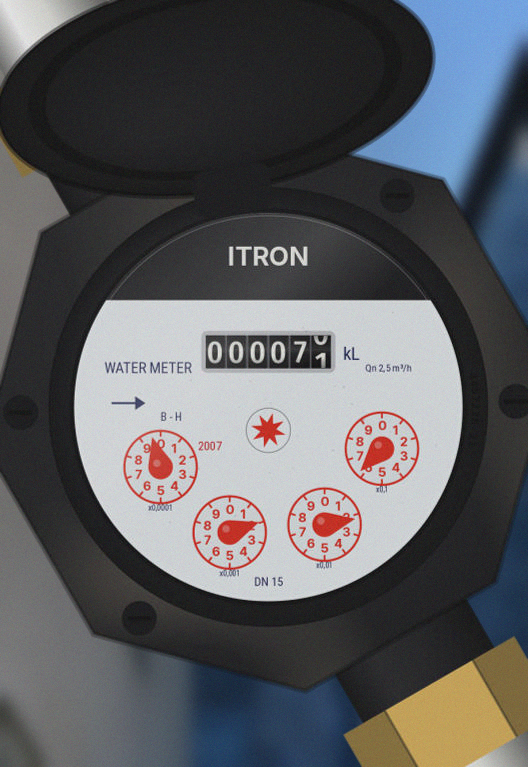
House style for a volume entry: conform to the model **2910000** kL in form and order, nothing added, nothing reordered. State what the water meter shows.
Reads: **70.6219** kL
